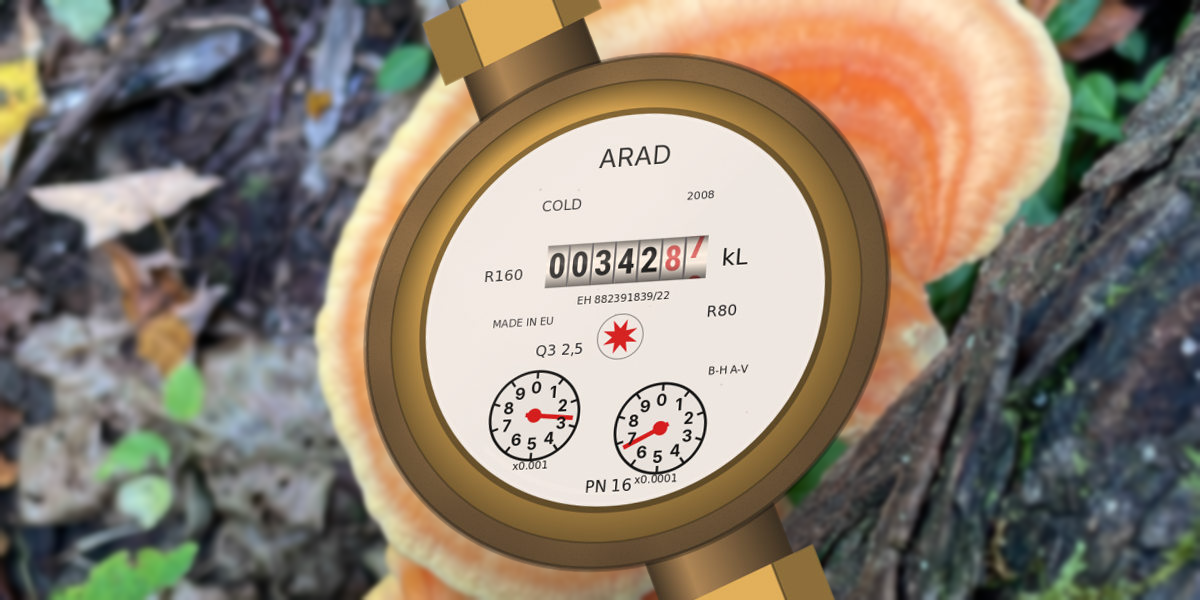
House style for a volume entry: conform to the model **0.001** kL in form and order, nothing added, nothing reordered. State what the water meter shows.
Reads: **342.8726** kL
